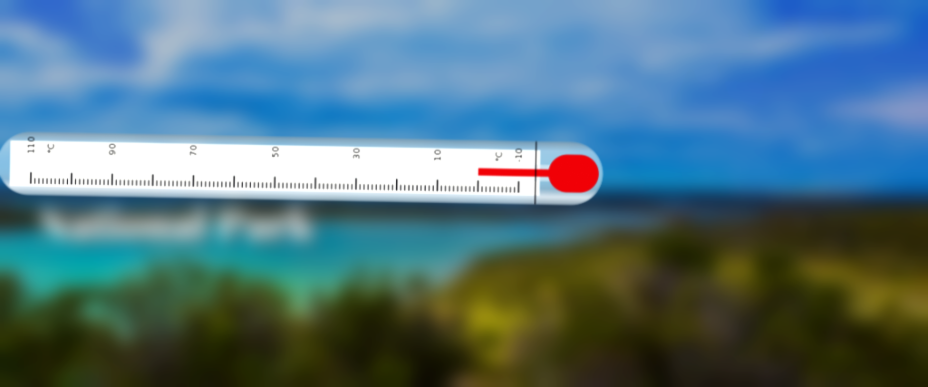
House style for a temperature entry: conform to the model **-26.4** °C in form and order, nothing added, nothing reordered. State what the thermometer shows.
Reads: **0** °C
